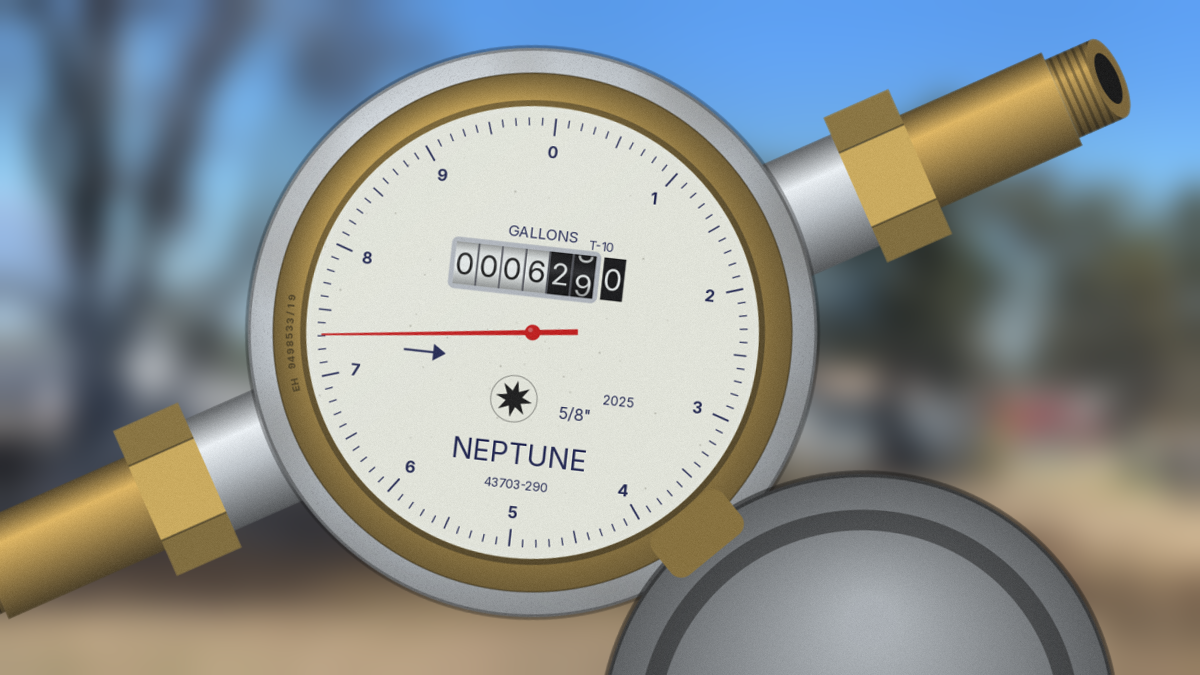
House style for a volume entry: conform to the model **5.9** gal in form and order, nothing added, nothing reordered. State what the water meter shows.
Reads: **6287.3** gal
